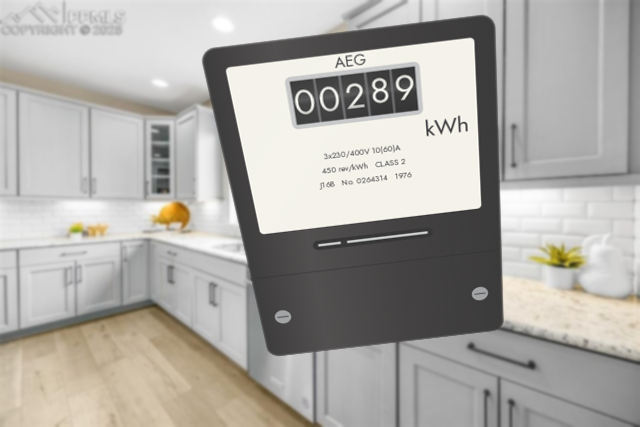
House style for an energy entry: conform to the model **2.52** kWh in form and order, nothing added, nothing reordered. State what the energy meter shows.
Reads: **289** kWh
